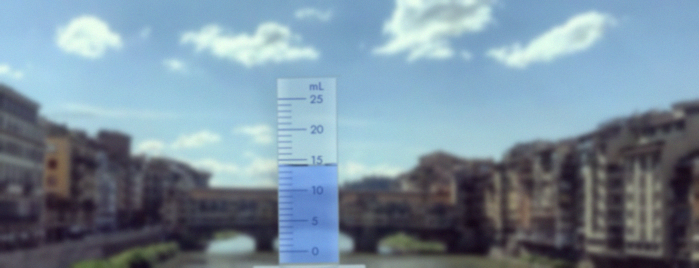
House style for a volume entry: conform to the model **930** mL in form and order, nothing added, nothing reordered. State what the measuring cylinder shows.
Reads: **14** mL
